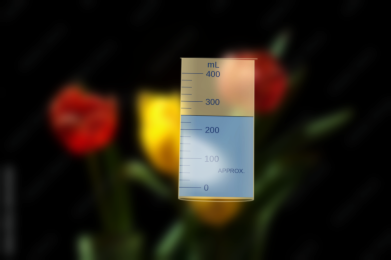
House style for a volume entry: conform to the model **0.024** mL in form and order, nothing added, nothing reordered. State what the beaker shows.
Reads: **250** mL
